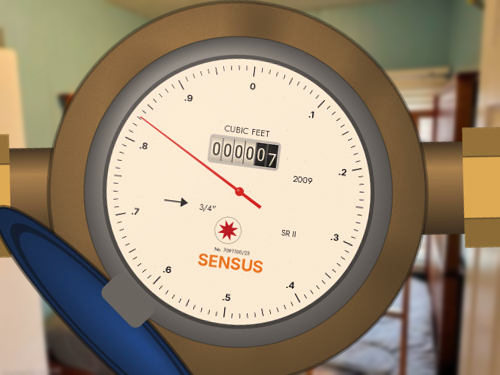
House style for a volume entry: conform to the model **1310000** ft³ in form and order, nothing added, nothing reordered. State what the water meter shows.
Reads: **6.83** ft³
